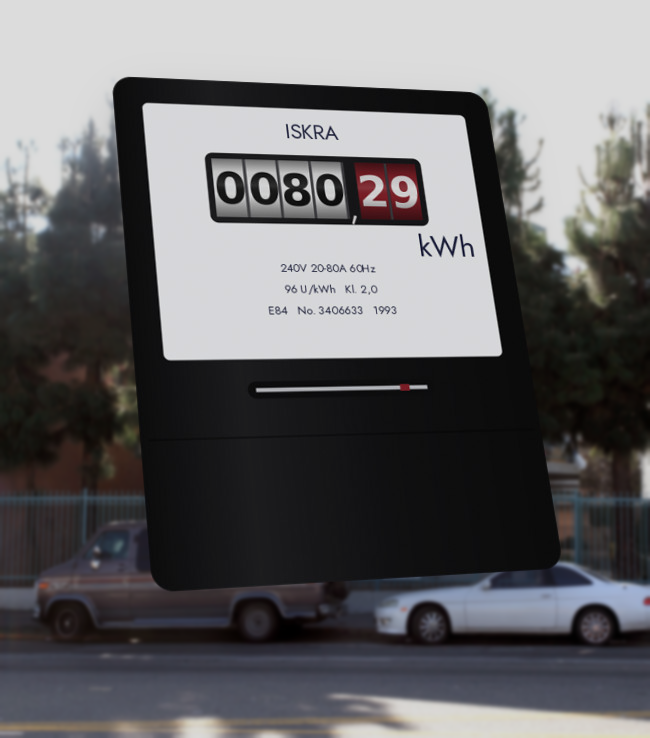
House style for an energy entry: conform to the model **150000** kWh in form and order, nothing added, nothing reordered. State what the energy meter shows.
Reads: **80.29** kWh
